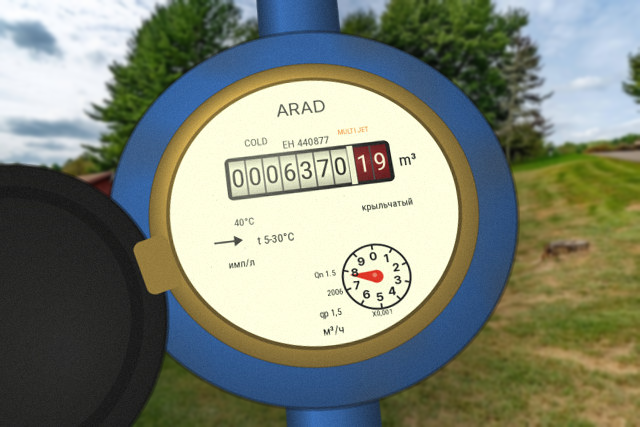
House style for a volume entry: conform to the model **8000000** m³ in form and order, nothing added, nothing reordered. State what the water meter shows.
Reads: **6370.197** m³
